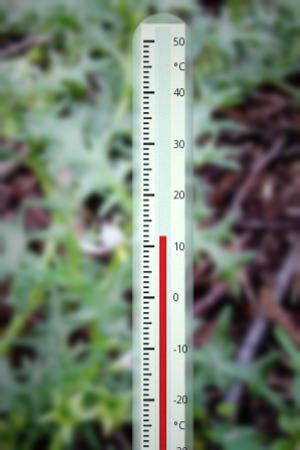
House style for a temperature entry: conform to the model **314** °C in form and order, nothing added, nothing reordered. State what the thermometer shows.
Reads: **12** °C
